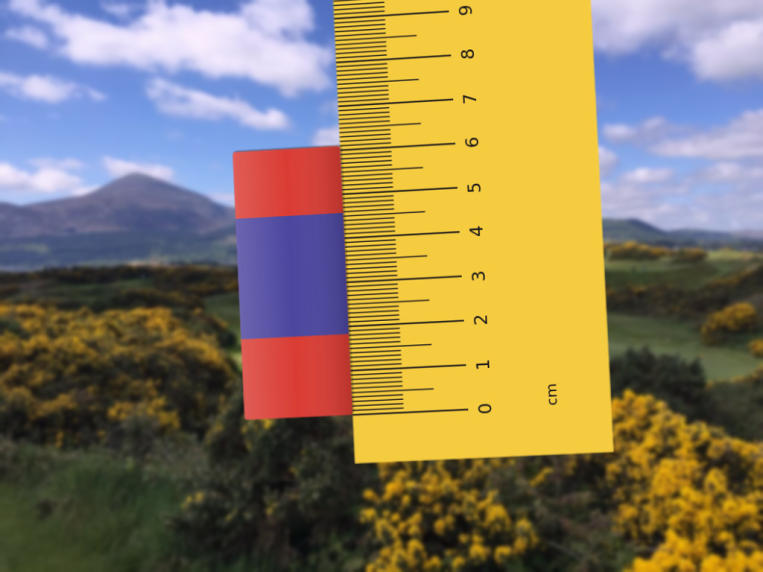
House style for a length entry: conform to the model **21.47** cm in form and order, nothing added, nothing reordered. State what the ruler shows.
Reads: **6.1** cm
